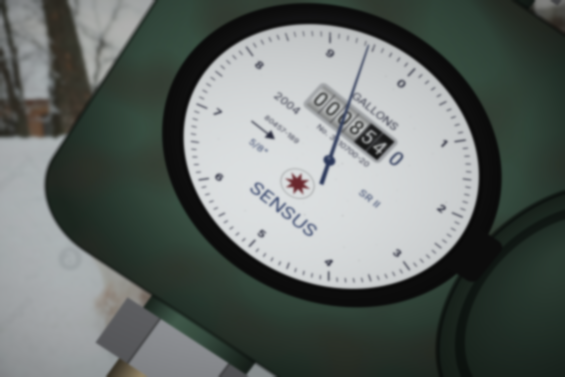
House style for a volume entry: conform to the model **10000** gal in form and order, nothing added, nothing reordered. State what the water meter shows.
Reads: **8539.4** gal
